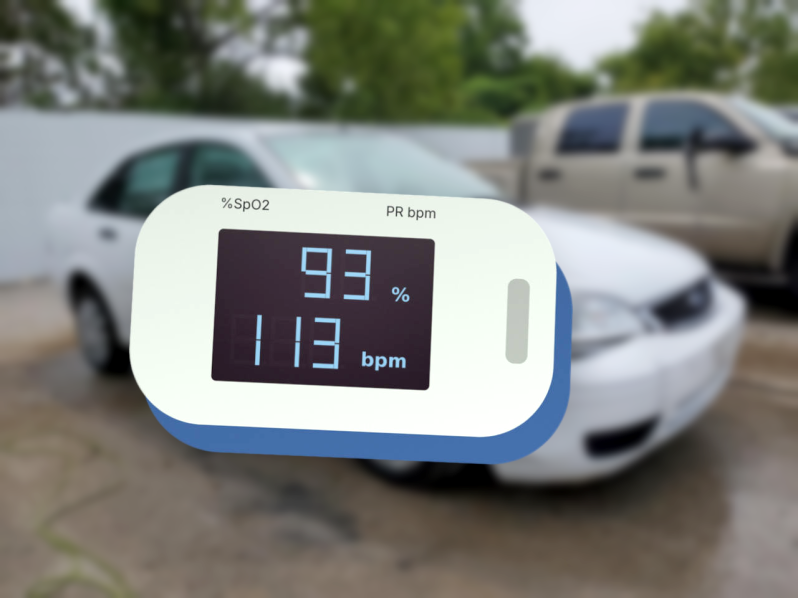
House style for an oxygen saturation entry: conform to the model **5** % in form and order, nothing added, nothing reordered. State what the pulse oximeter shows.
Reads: **93** %
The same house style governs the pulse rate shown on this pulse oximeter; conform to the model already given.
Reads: **113** bpm
